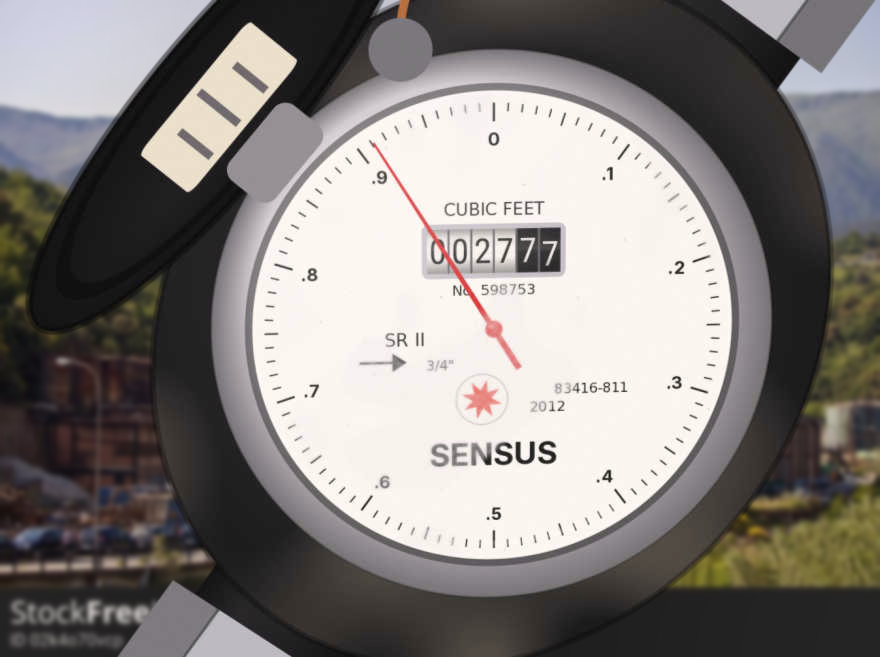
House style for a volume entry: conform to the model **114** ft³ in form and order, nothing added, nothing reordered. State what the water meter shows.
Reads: **2776.91** ft³
